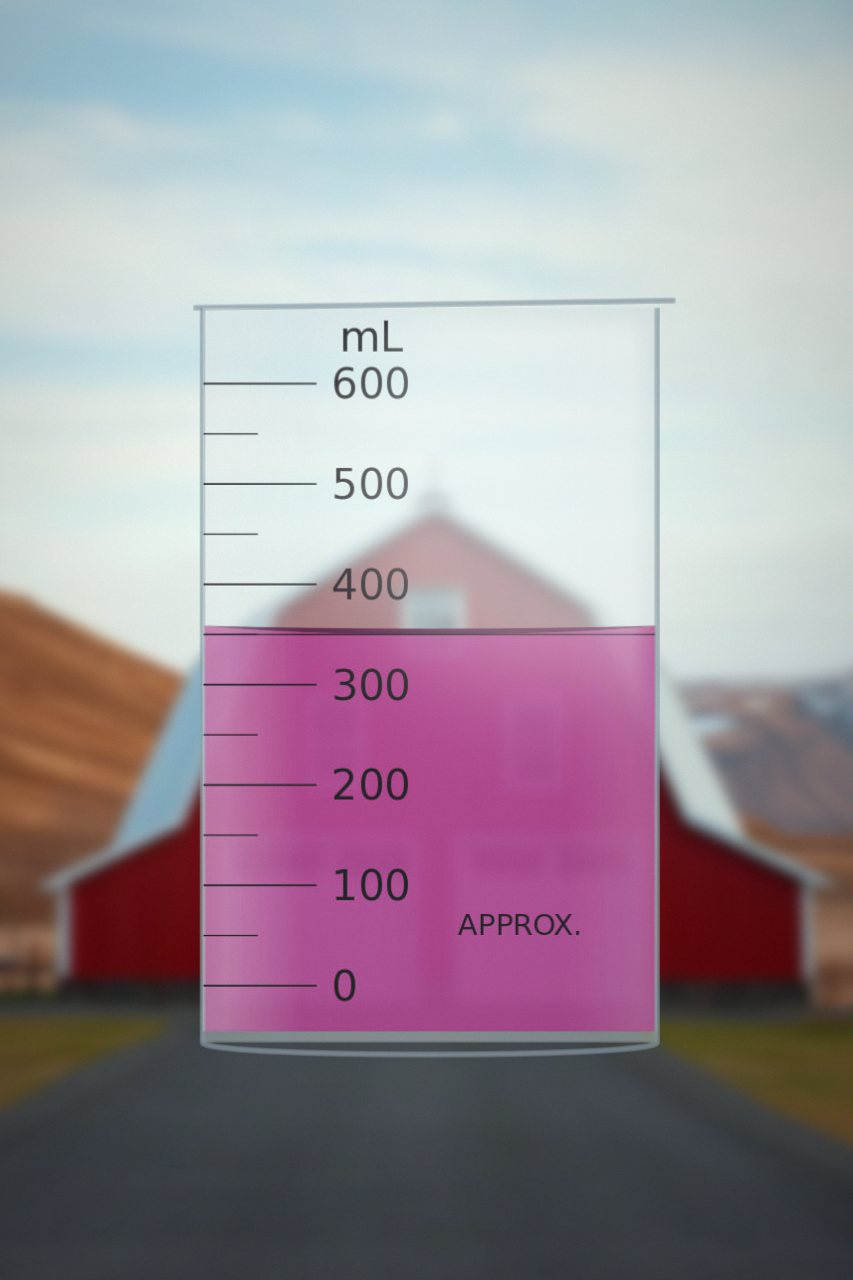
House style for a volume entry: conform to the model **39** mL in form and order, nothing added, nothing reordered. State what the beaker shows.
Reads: **350** mL
